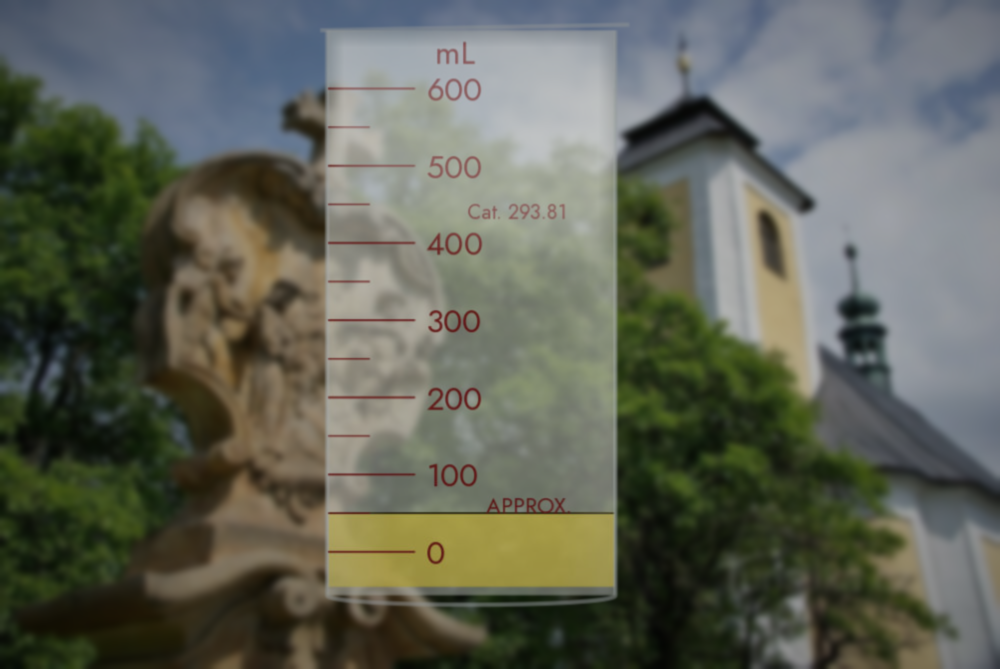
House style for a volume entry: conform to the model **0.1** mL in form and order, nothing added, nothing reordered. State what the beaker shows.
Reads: **50** mL
